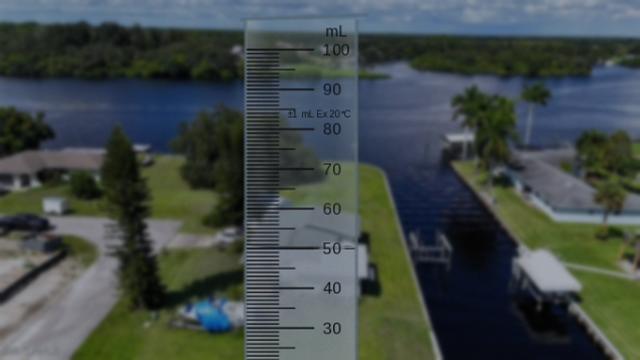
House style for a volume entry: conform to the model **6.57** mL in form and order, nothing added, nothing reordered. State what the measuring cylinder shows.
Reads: **50** mL
